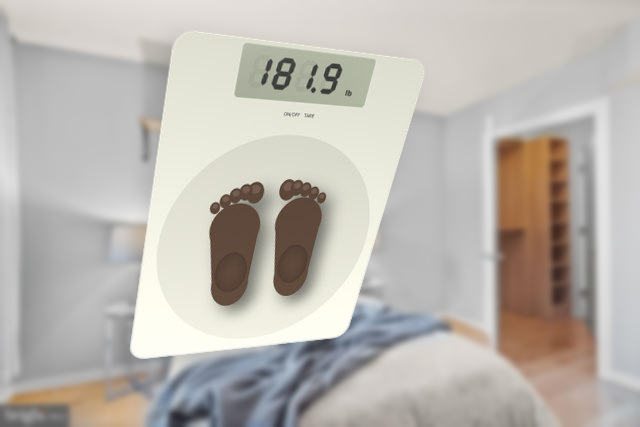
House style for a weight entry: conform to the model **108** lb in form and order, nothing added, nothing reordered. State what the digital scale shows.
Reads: **181.9** lb
